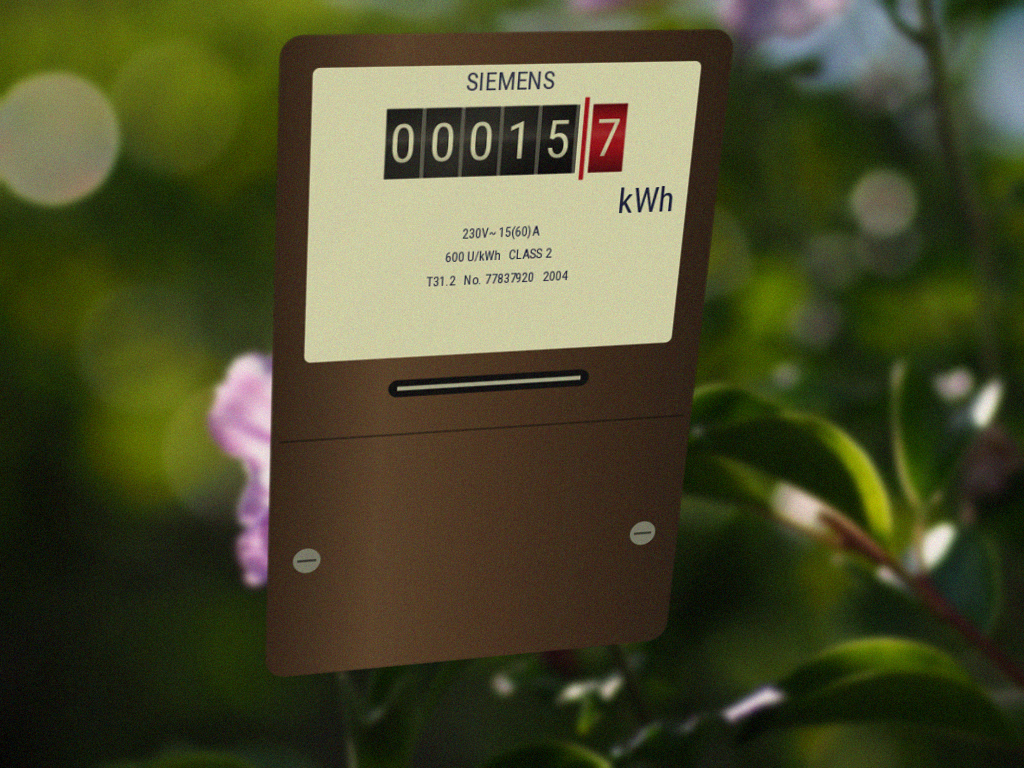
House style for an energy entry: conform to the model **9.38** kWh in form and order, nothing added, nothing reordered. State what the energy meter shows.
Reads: **15.7** kWh
